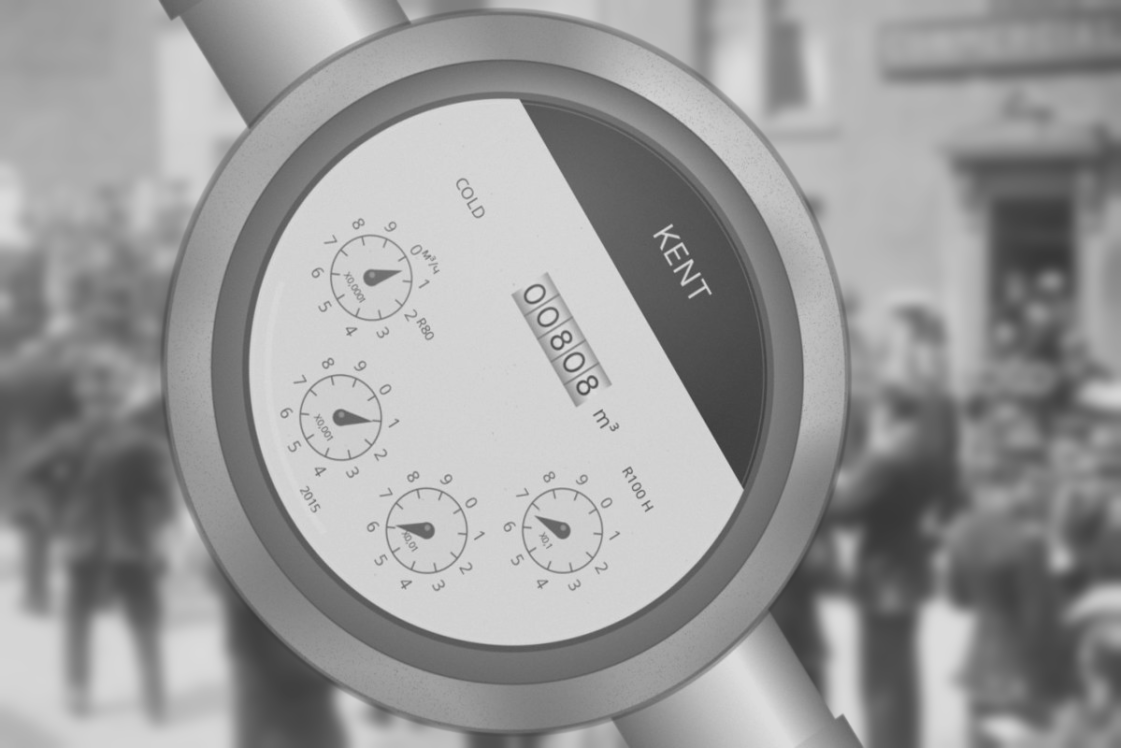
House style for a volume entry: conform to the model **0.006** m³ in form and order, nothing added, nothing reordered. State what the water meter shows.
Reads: **808.6610** m³
